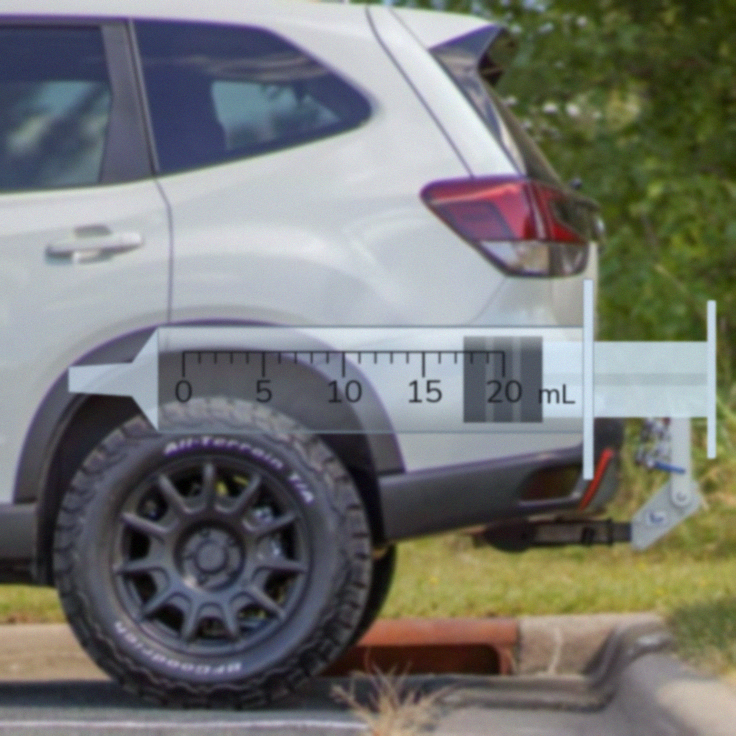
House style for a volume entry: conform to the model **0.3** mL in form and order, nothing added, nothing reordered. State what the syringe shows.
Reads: **17.5** mL
